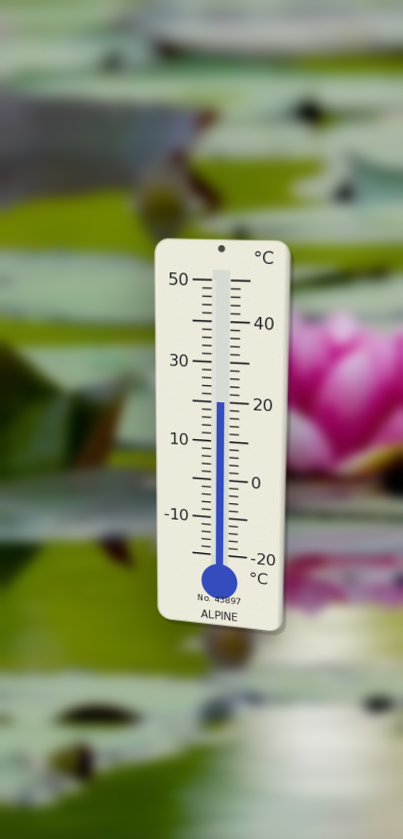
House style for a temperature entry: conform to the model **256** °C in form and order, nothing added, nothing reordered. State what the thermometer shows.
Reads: **20** °C
